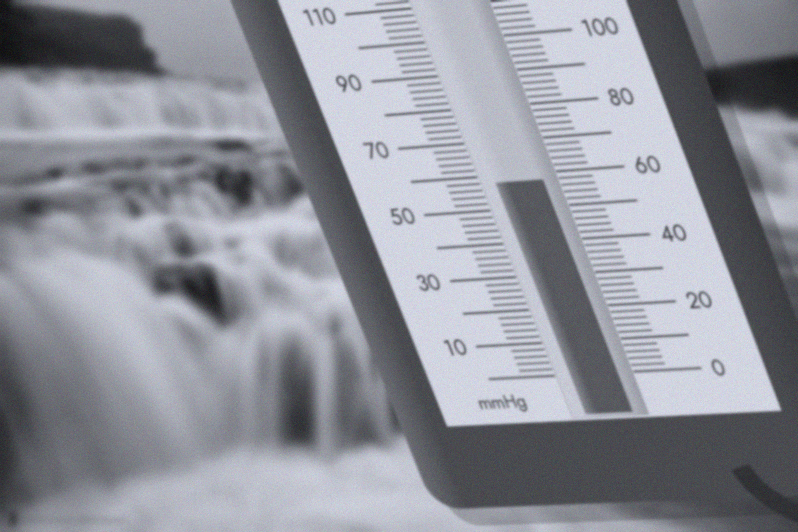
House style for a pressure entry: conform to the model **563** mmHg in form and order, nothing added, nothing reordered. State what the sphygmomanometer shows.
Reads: **58** mmHg
